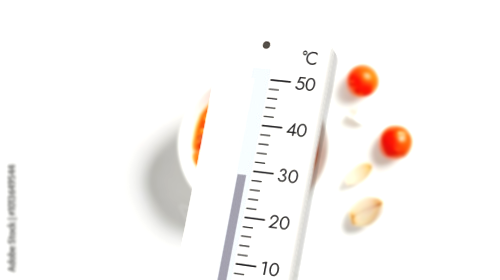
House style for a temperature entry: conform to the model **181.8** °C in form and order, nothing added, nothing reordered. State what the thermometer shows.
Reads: **29** °C
